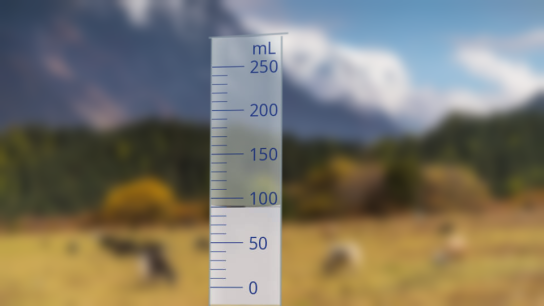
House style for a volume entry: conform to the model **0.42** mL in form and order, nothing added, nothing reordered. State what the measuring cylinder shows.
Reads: **90** mL
